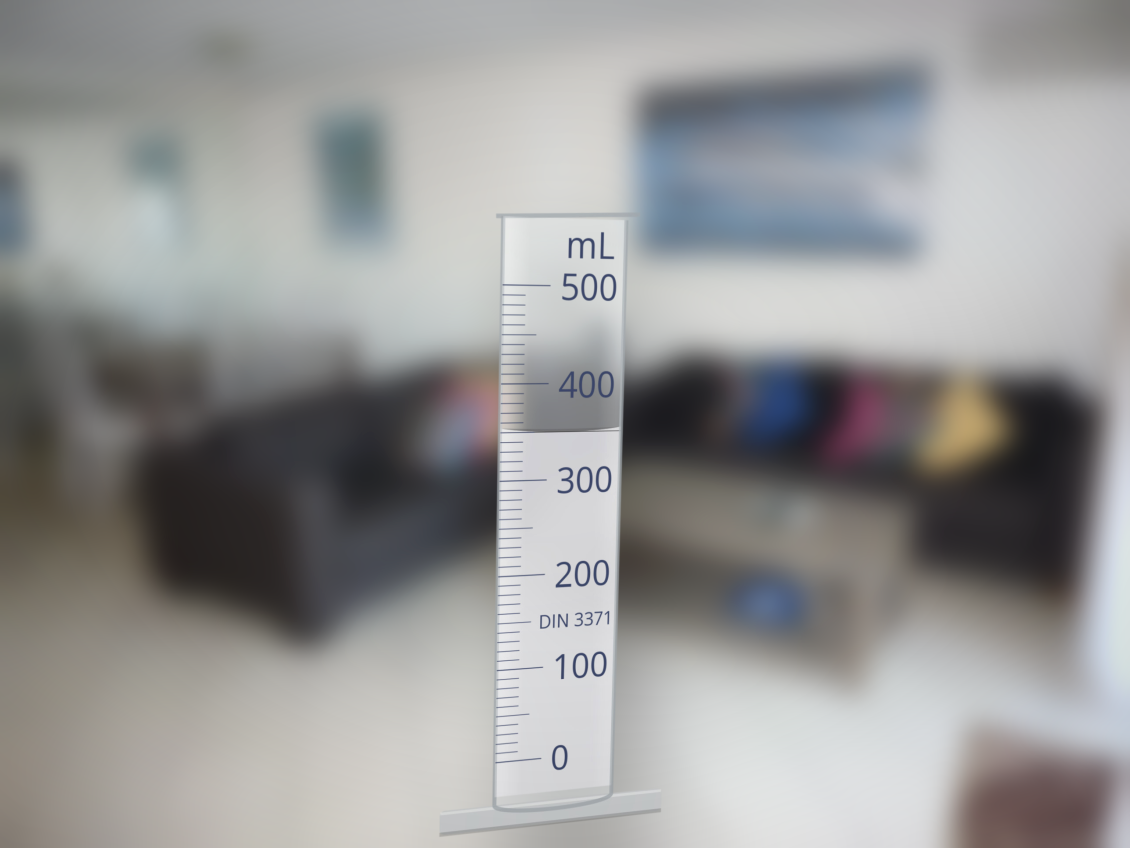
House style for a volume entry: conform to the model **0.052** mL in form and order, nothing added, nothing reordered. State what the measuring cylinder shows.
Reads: **350** mL
